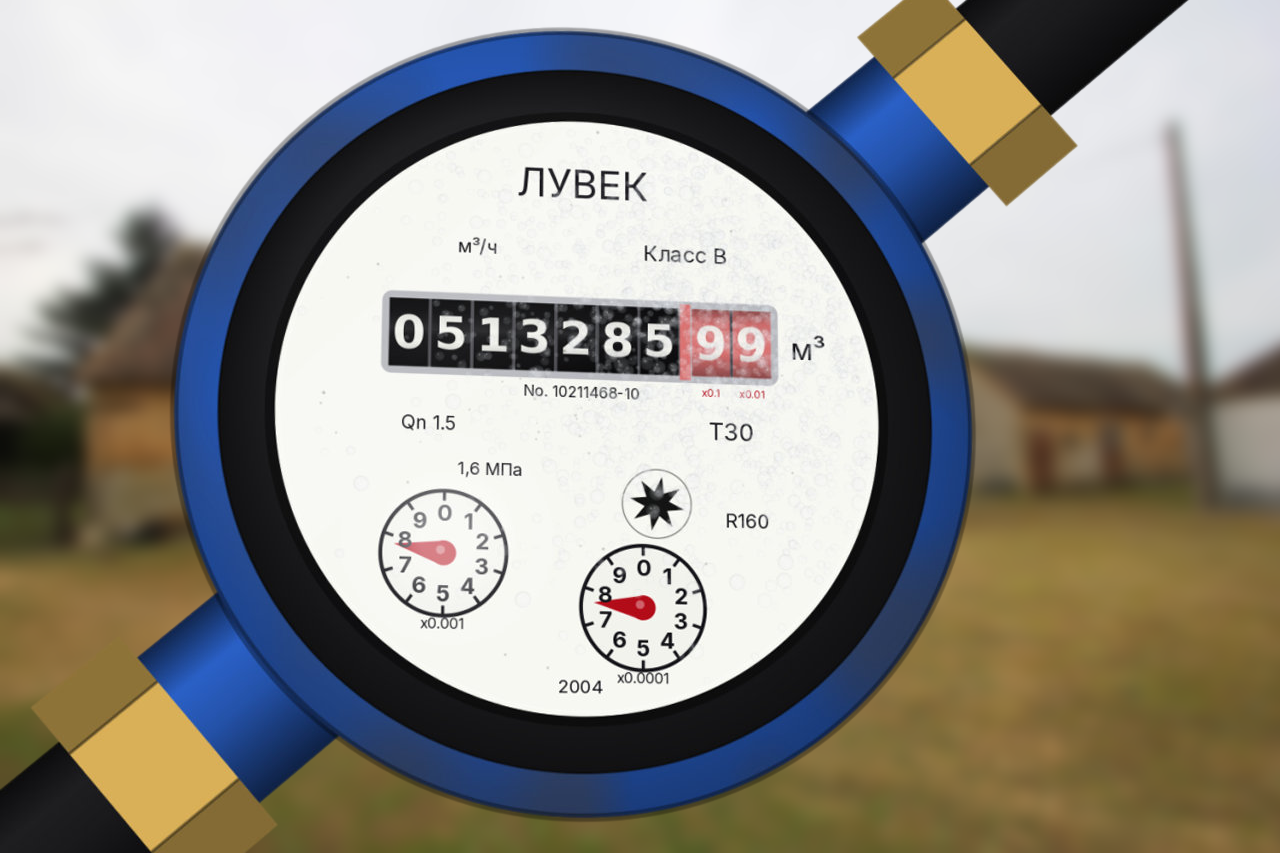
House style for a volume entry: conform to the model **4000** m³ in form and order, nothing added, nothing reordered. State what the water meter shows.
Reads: **513285.9977** m³
